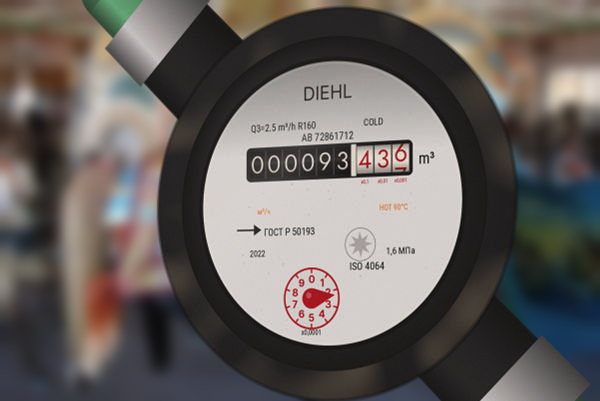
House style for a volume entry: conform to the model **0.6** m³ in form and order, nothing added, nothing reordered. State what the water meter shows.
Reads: **93.4362** m³
